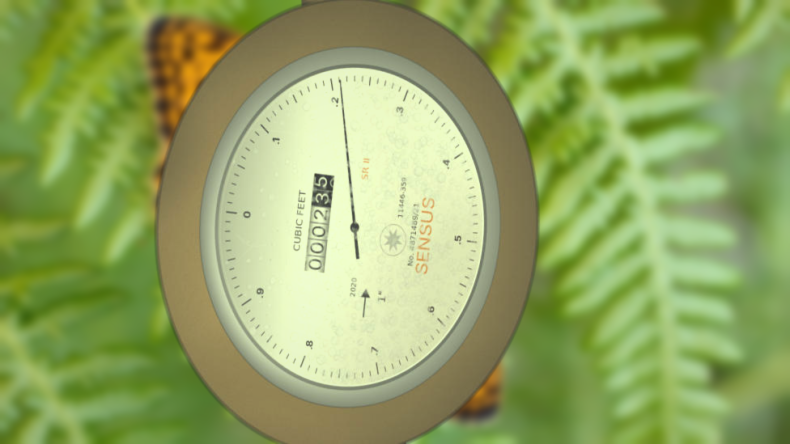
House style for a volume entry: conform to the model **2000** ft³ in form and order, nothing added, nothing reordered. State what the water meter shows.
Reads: **235.21** ft³
